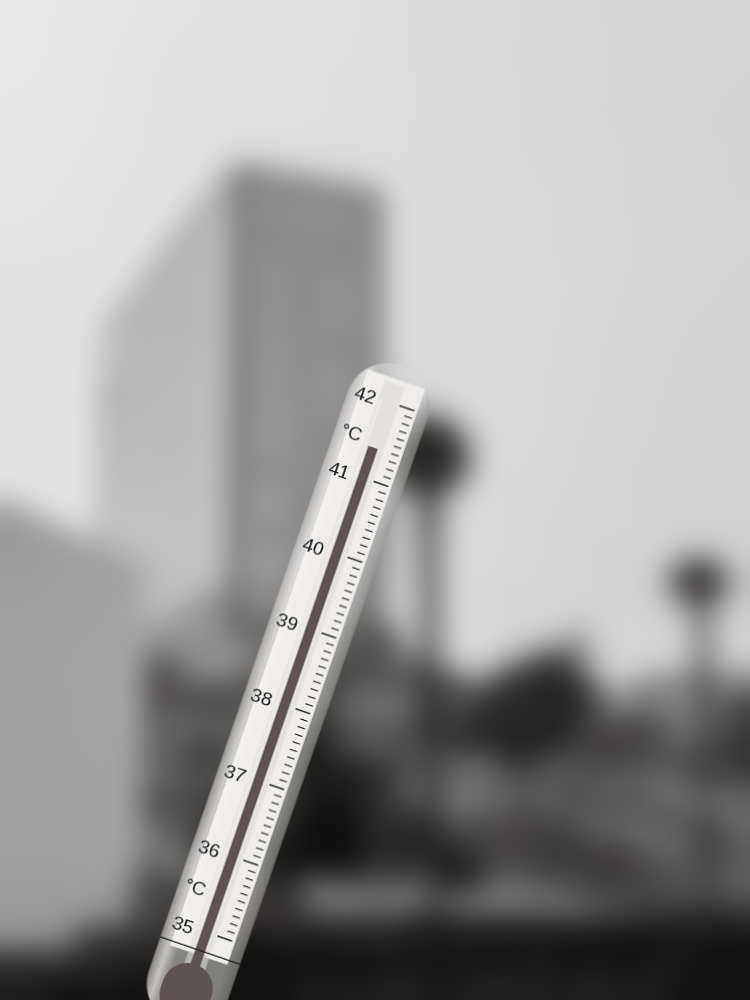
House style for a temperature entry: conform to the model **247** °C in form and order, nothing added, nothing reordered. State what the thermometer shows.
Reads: **41.4** °C
